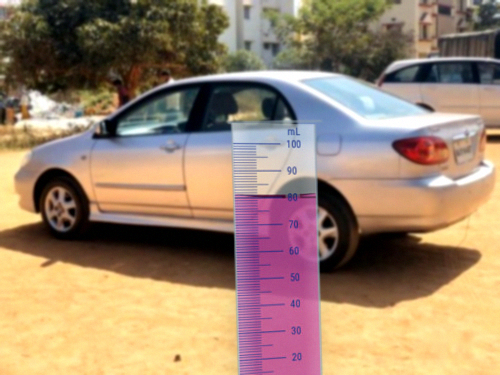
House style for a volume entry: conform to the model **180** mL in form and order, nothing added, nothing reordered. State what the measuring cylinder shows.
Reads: **80** mL
